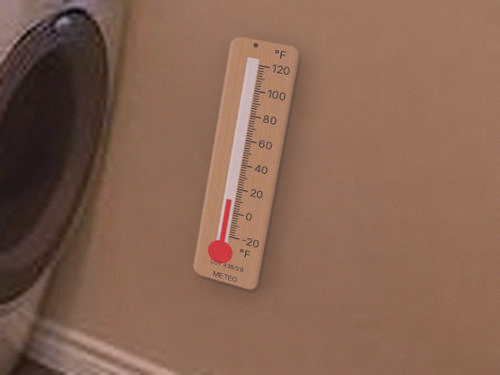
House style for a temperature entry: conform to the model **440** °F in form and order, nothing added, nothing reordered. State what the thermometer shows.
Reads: **10** °F
